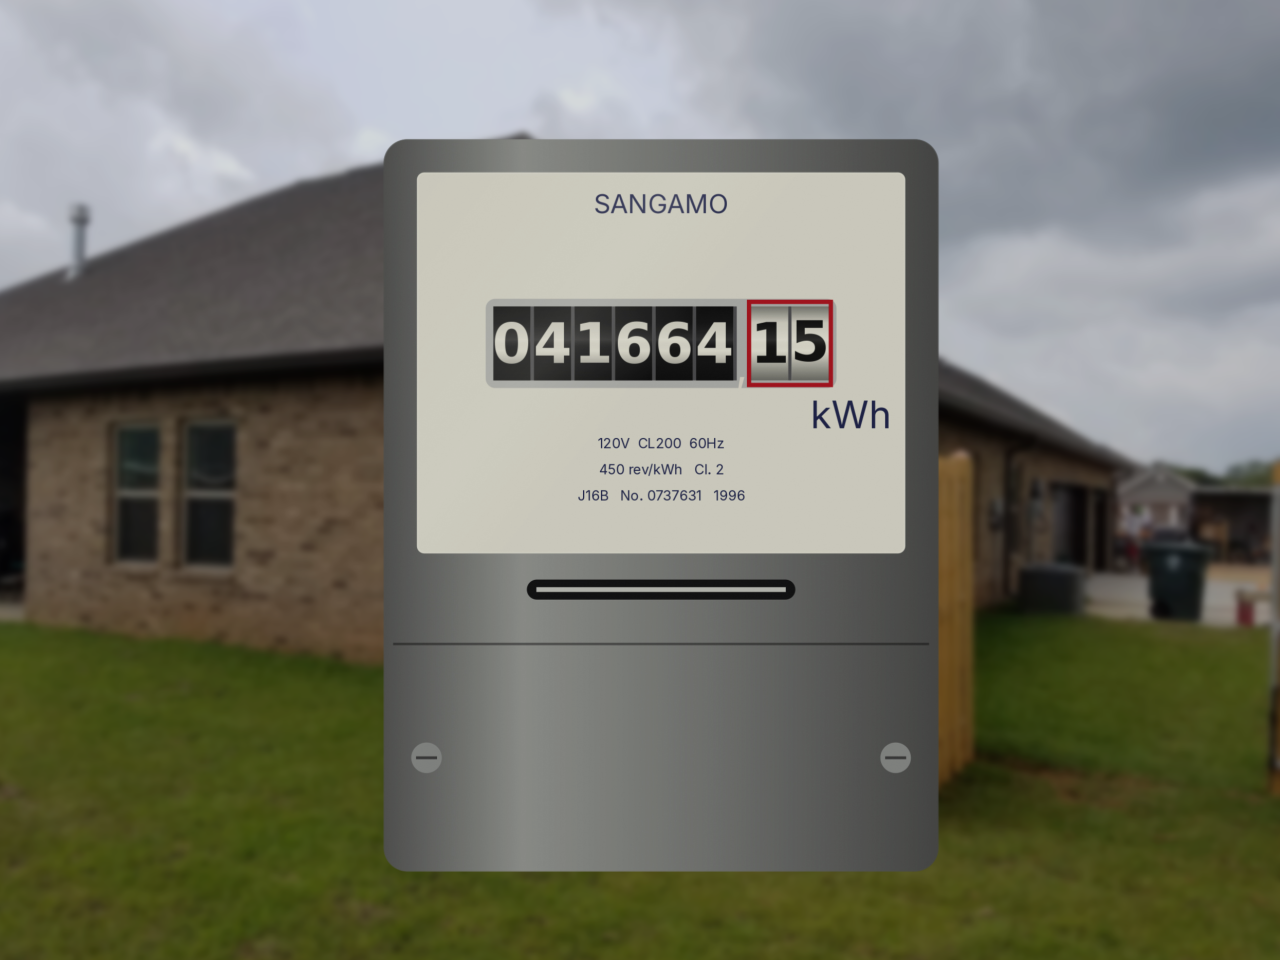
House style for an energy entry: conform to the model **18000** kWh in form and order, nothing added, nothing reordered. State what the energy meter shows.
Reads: **41664.15** kWh
